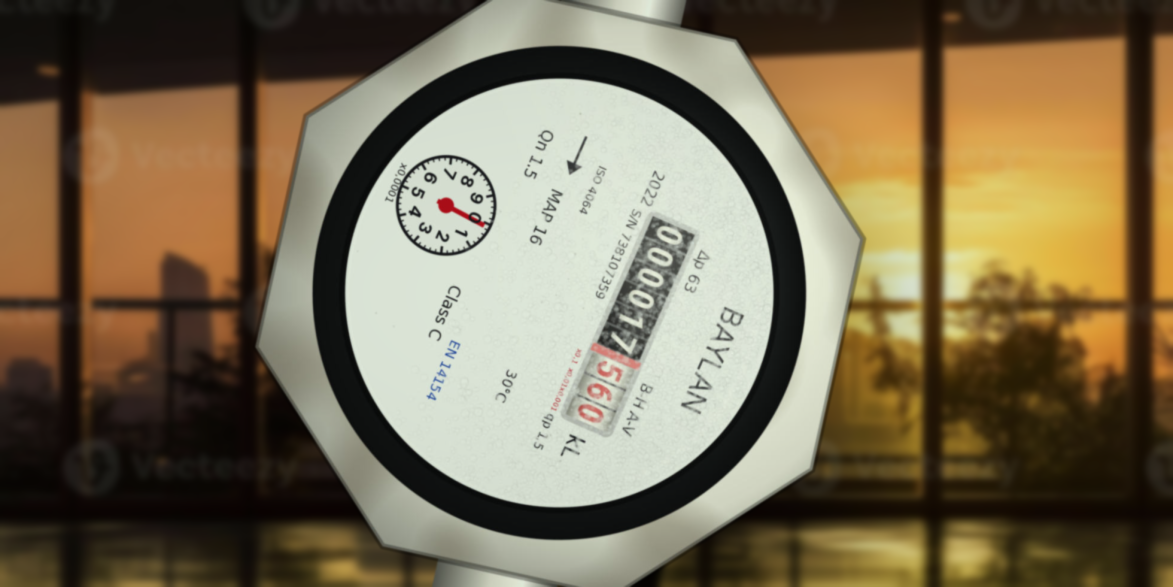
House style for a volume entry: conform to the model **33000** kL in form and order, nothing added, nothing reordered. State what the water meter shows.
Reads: **17.5600** kL
